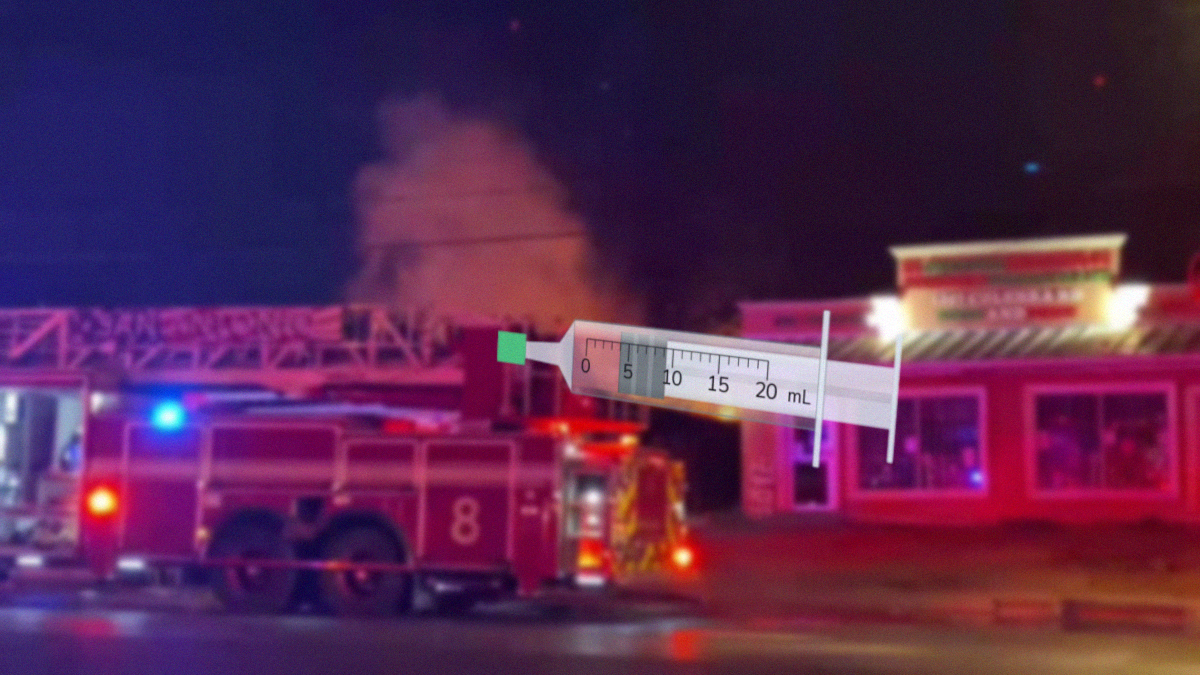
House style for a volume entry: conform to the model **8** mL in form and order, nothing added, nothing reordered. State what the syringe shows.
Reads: **4** mL
